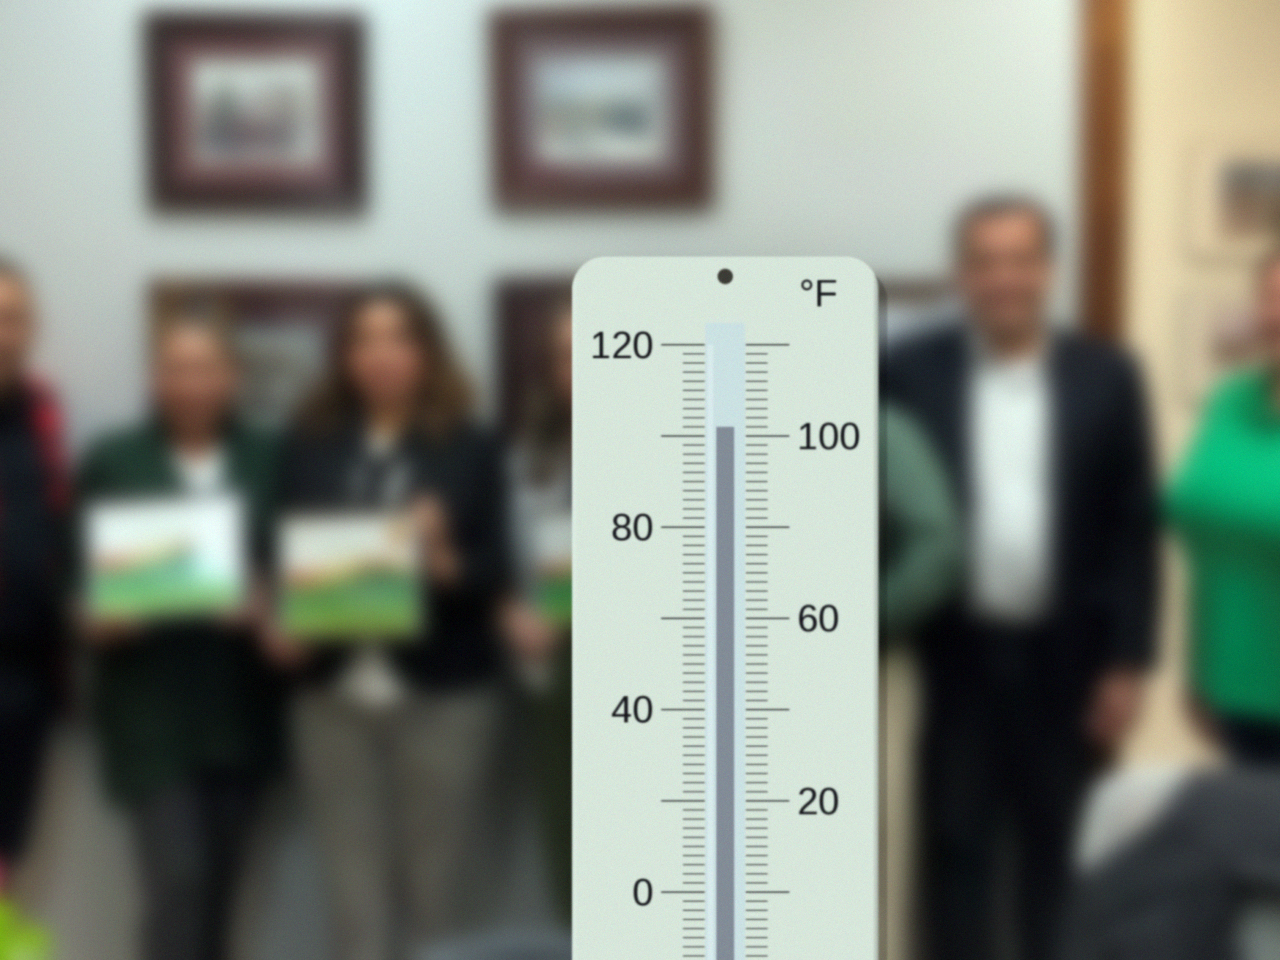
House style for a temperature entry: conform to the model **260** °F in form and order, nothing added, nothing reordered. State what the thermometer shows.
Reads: **102** °F
